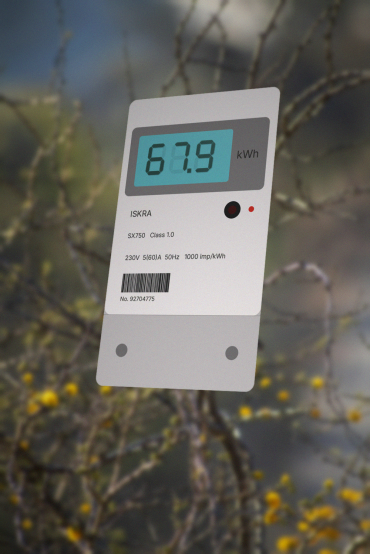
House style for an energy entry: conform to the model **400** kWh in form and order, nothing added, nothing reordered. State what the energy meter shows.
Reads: **67.9** kWh
